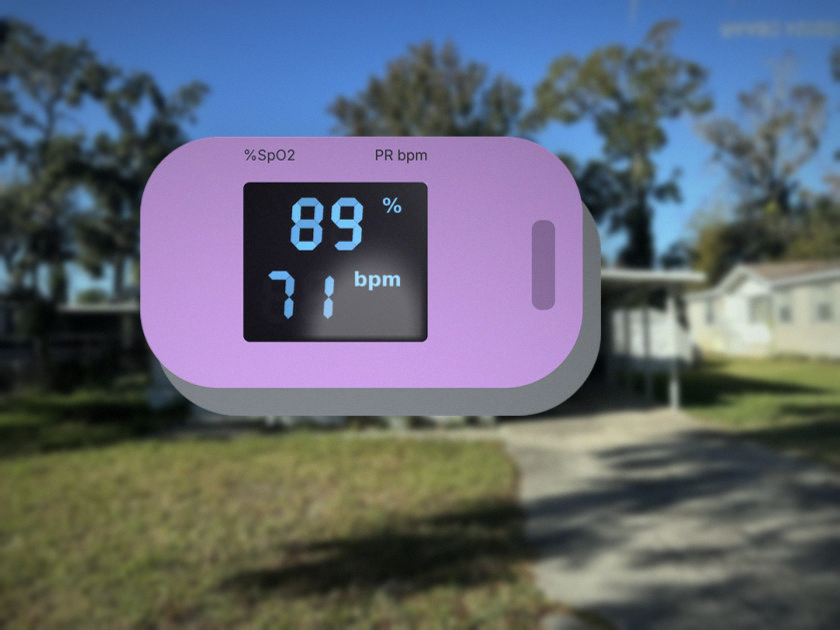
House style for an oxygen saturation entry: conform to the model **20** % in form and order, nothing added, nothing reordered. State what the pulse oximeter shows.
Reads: **89** %
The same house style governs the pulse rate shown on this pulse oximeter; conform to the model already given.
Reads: **71** bpm
